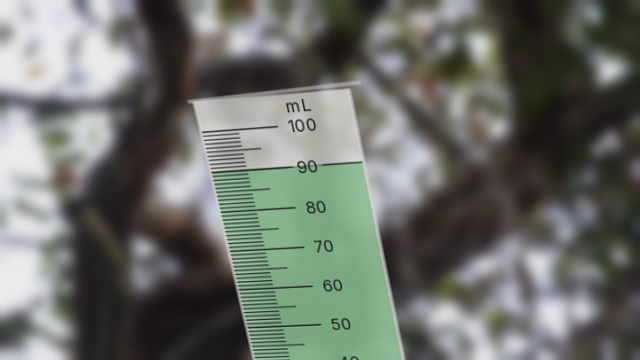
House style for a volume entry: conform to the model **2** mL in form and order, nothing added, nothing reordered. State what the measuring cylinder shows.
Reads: **90** mL
